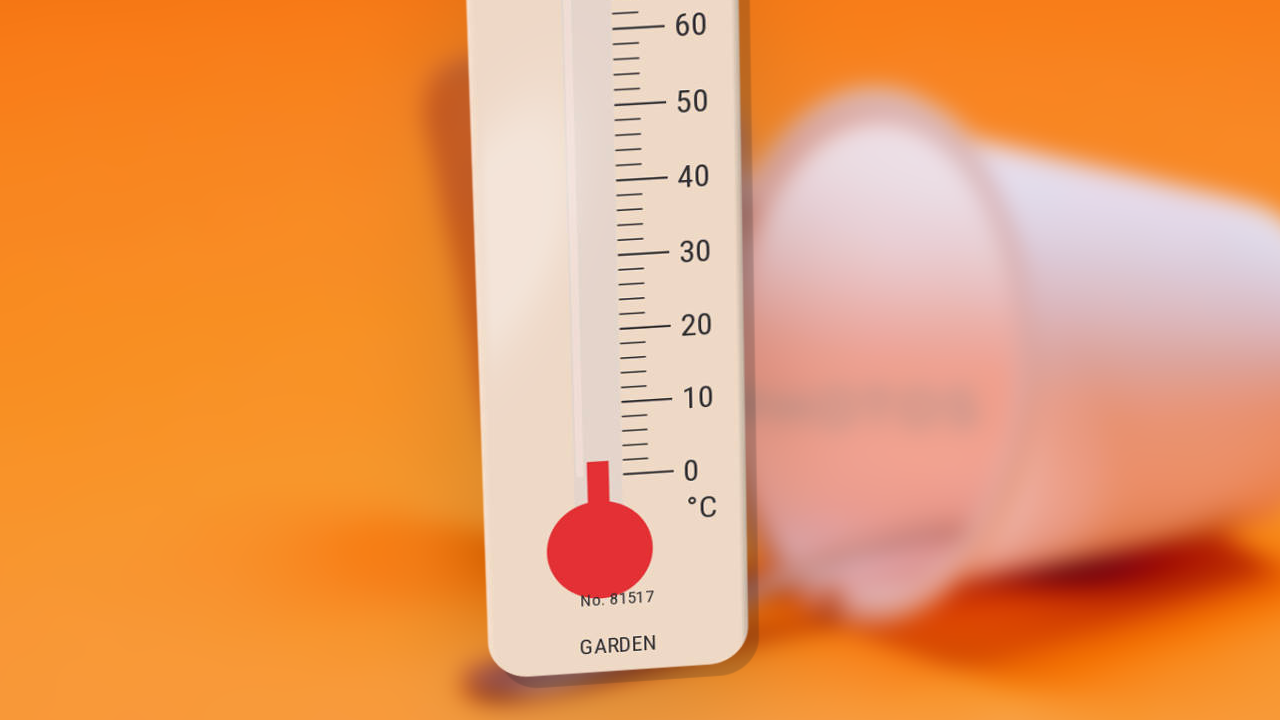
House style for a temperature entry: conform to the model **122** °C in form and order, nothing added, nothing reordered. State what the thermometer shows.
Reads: **2** °C
